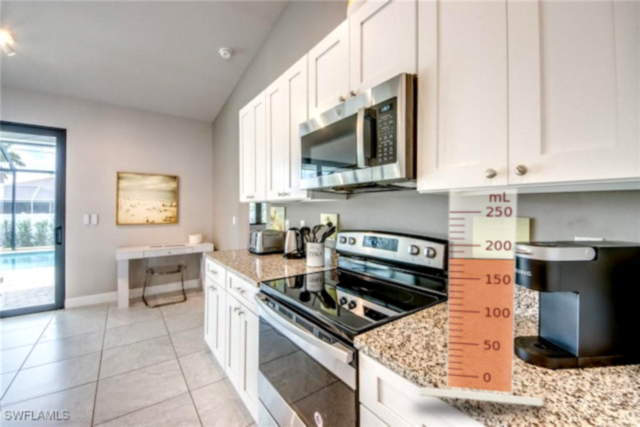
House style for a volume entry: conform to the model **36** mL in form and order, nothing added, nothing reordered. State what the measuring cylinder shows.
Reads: **180** mL
